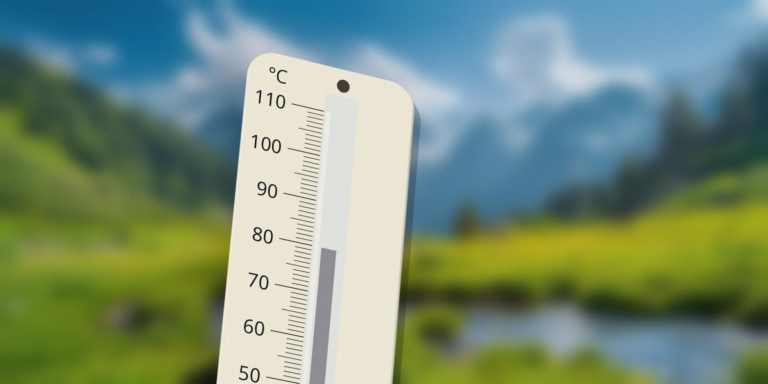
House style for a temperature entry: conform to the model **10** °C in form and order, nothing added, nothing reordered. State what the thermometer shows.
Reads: **80** °C
